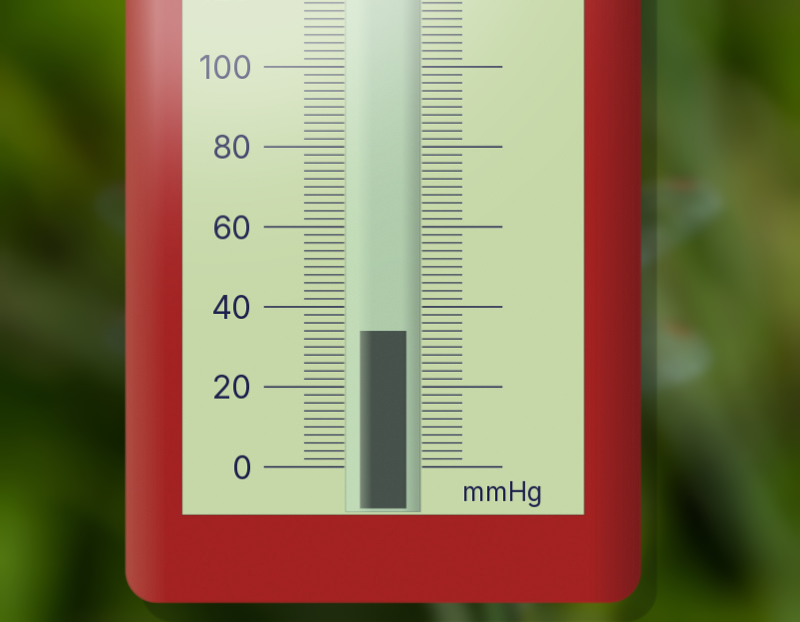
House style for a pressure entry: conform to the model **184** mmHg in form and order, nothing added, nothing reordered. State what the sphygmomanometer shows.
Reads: **34** mmHg
